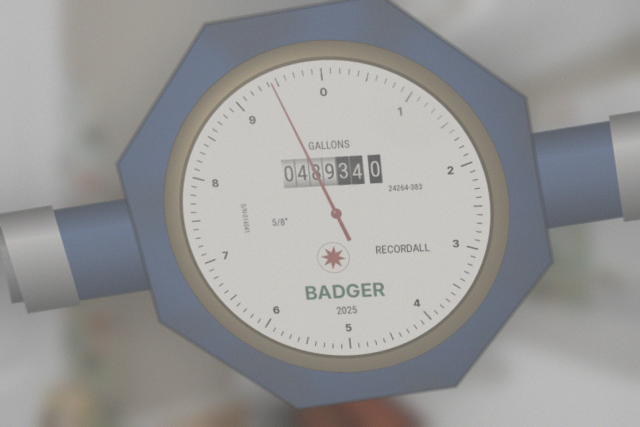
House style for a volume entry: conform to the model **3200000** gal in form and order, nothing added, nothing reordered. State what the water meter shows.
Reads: **489339.4** gal
